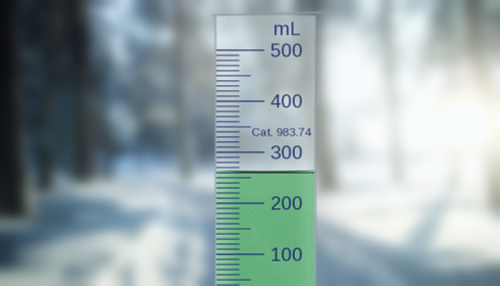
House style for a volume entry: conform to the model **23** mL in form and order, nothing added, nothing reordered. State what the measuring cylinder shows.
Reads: **260** mL
